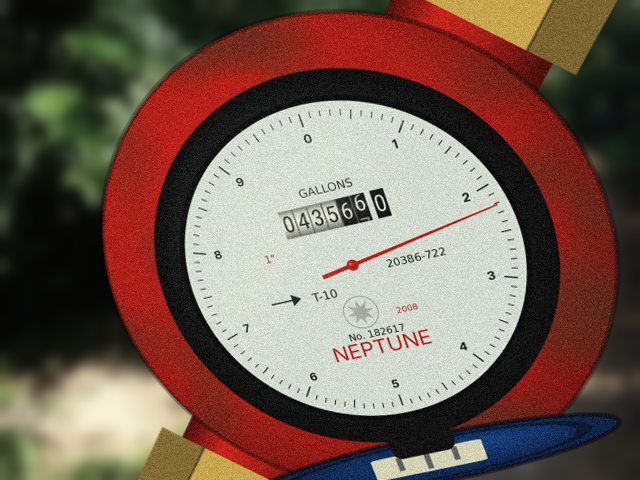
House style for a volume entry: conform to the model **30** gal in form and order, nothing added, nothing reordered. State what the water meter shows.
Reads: **435662.2** gal
